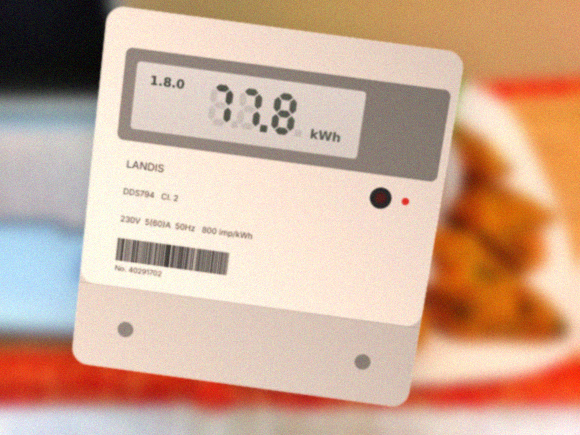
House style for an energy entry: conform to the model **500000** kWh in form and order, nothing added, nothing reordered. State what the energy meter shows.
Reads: **77.8** kWh
